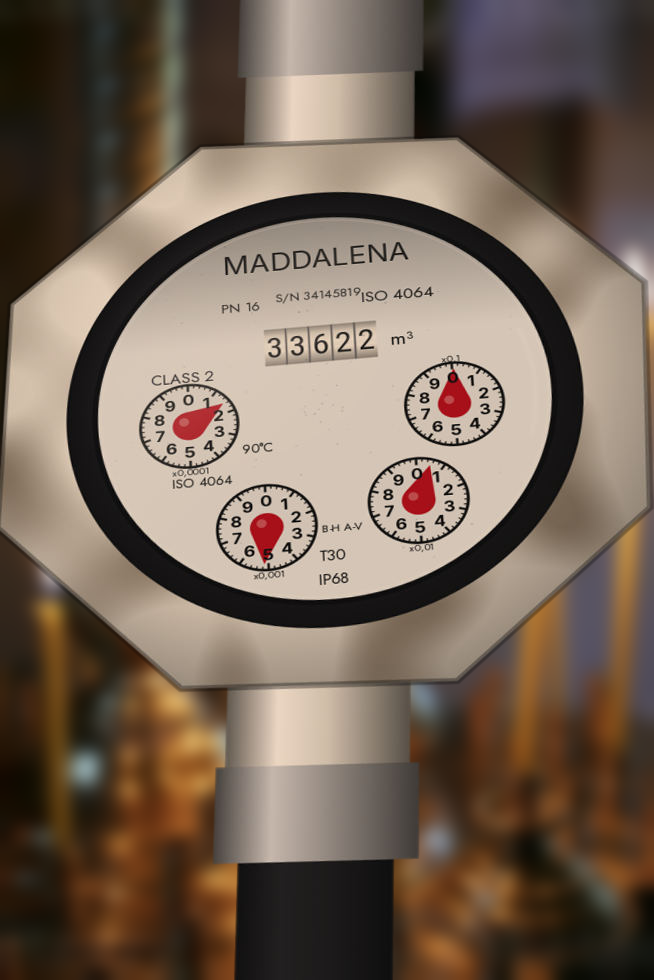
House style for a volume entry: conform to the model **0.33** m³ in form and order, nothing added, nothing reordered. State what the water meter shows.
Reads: **33622.0051** m³
